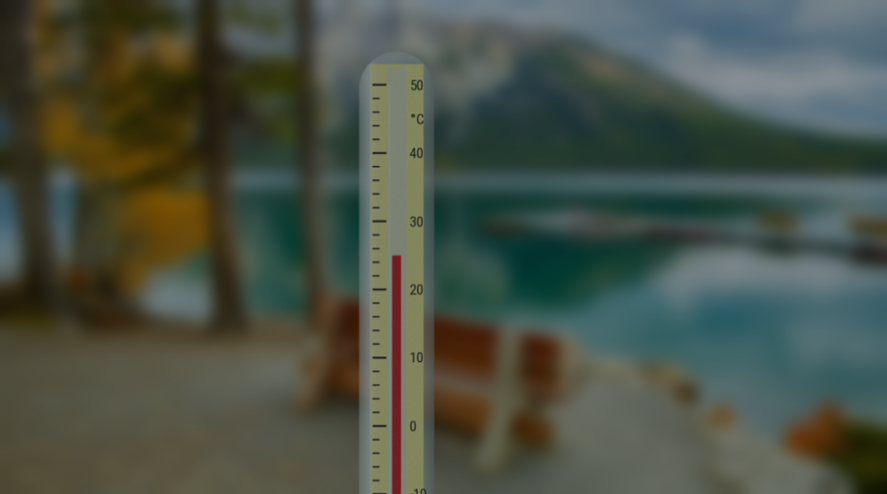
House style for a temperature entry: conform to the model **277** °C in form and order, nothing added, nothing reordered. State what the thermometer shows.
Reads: **25** °C
